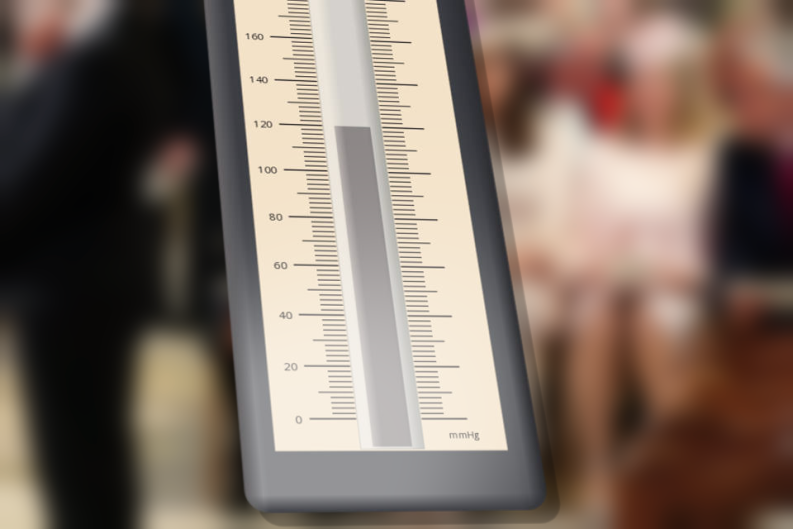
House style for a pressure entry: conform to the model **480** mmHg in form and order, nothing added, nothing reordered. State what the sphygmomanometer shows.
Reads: **120** mmHg
